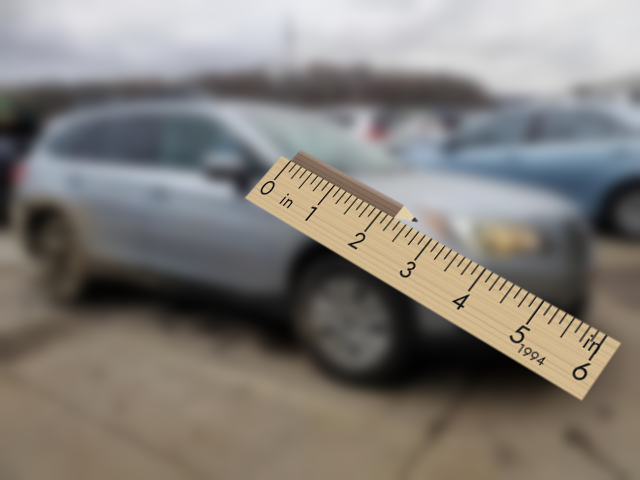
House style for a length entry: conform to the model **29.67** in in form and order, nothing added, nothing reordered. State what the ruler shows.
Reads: **2.625** in
